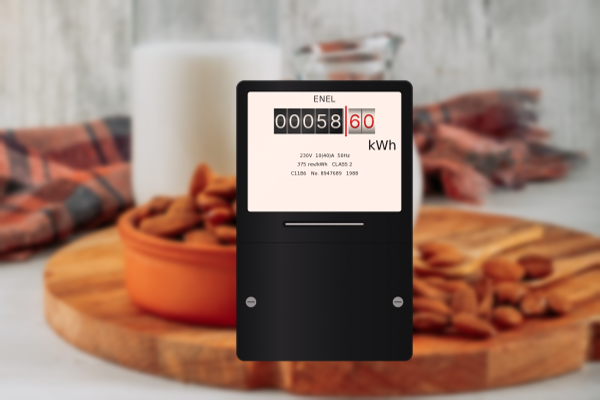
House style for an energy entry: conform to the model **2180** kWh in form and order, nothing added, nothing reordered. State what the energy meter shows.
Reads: **58.60** kWh
